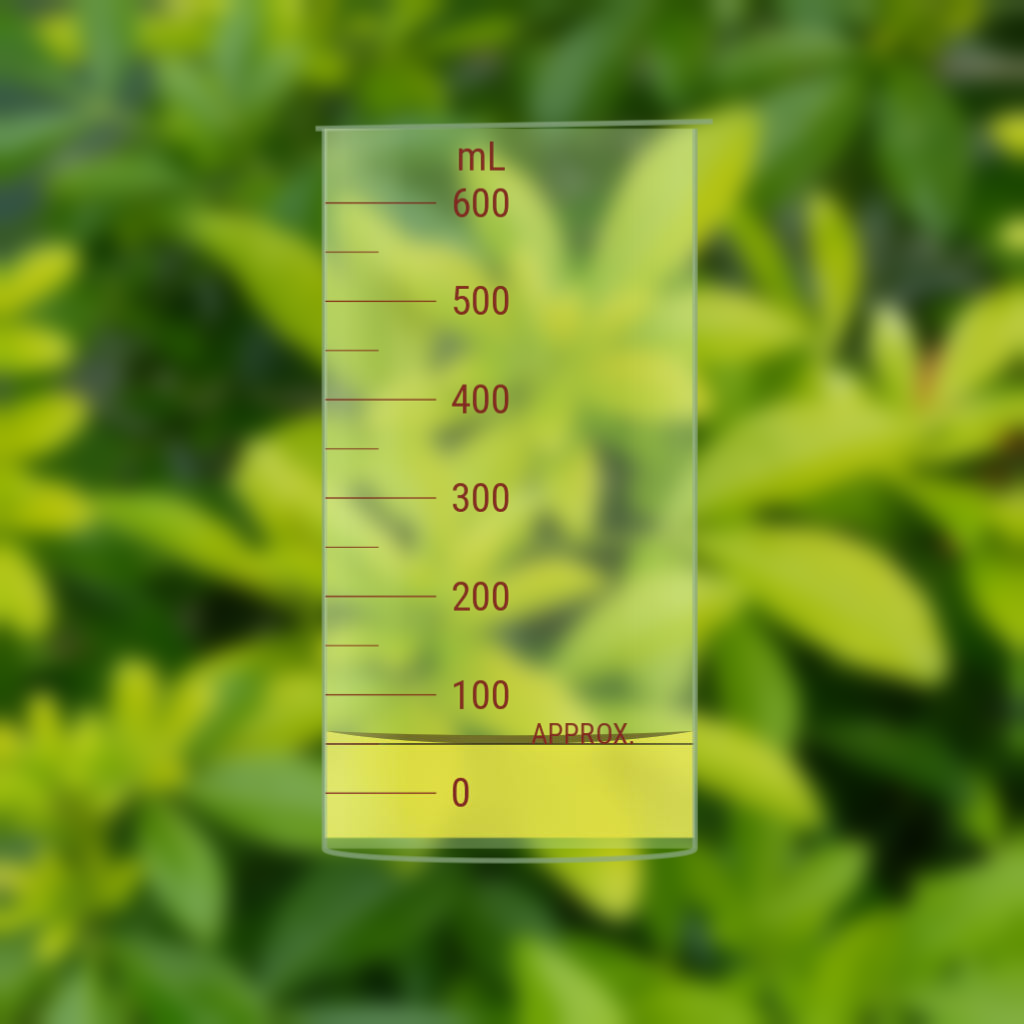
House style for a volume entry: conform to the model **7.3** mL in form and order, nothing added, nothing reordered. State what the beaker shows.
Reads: **50** mL
